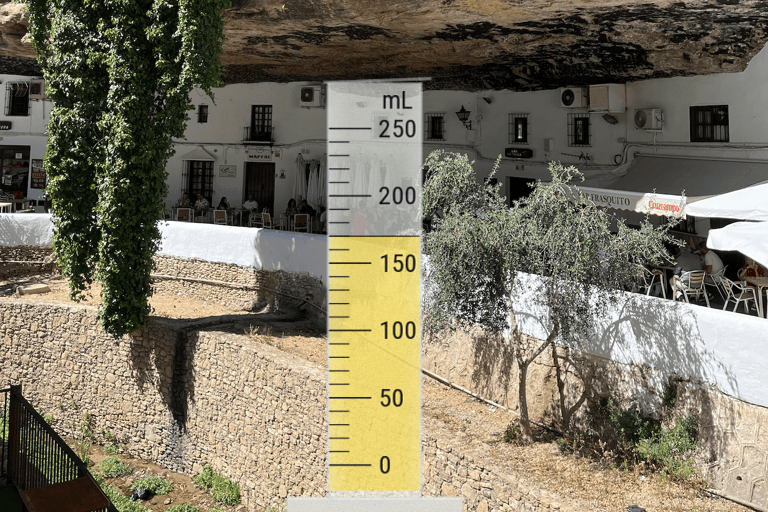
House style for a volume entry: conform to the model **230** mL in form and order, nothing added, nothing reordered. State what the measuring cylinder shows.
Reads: **170** mL
